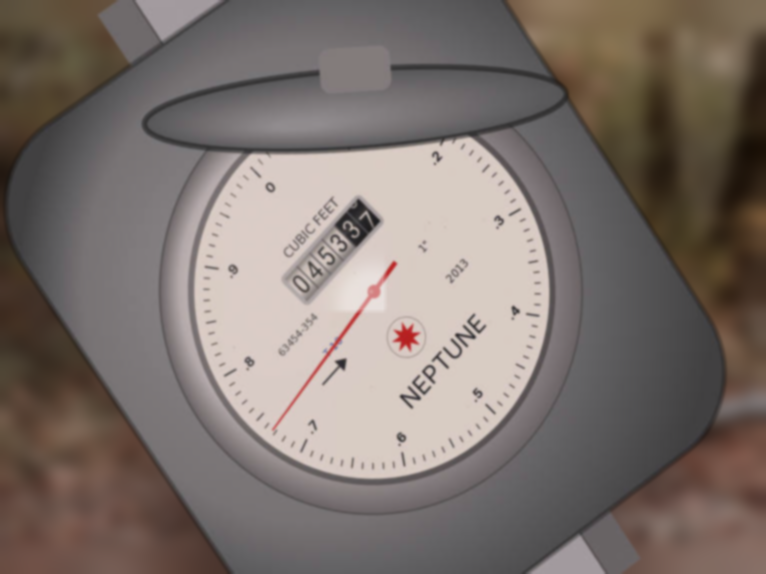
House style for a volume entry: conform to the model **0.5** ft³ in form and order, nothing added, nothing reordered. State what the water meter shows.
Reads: **45336.73** ft³
